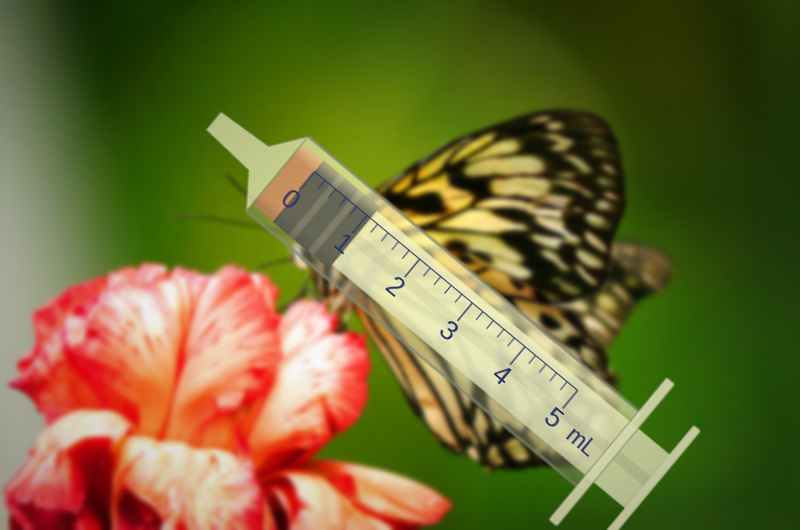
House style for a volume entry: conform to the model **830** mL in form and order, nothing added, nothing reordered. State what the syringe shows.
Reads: **0** mL
